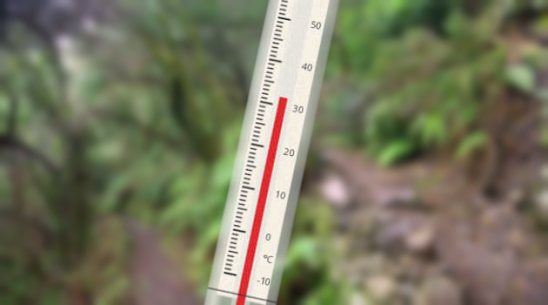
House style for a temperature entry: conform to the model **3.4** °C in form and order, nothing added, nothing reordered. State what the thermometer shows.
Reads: **32** °C
